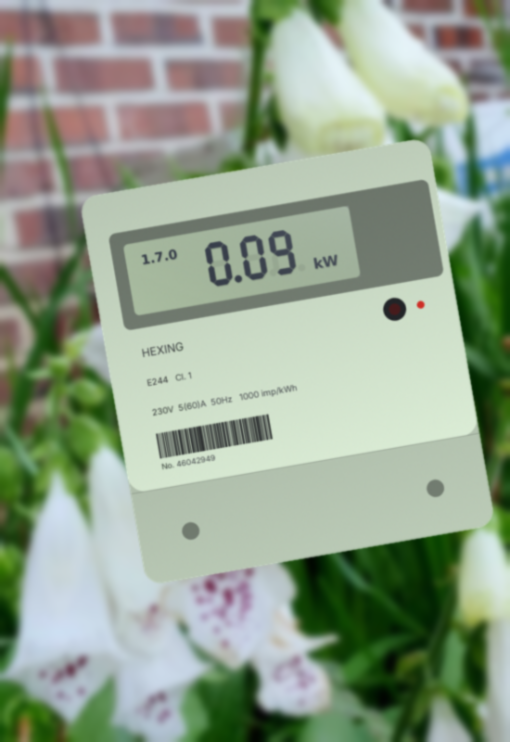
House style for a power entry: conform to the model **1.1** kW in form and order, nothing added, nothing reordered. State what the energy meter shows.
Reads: **0.09** kW
